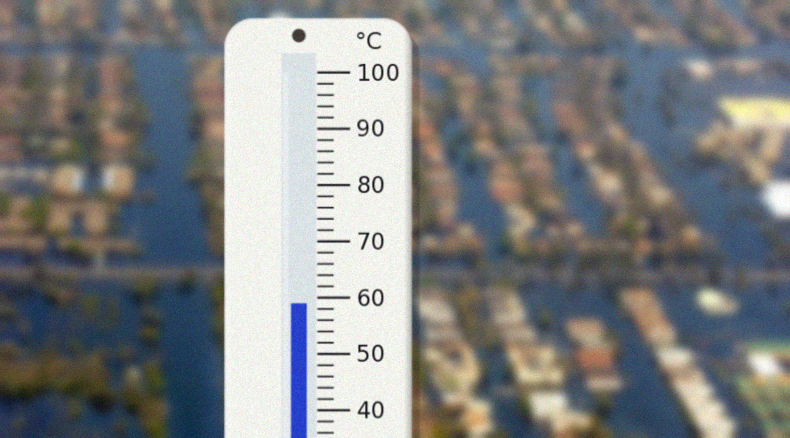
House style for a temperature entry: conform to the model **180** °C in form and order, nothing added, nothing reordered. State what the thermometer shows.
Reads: **59** °C
